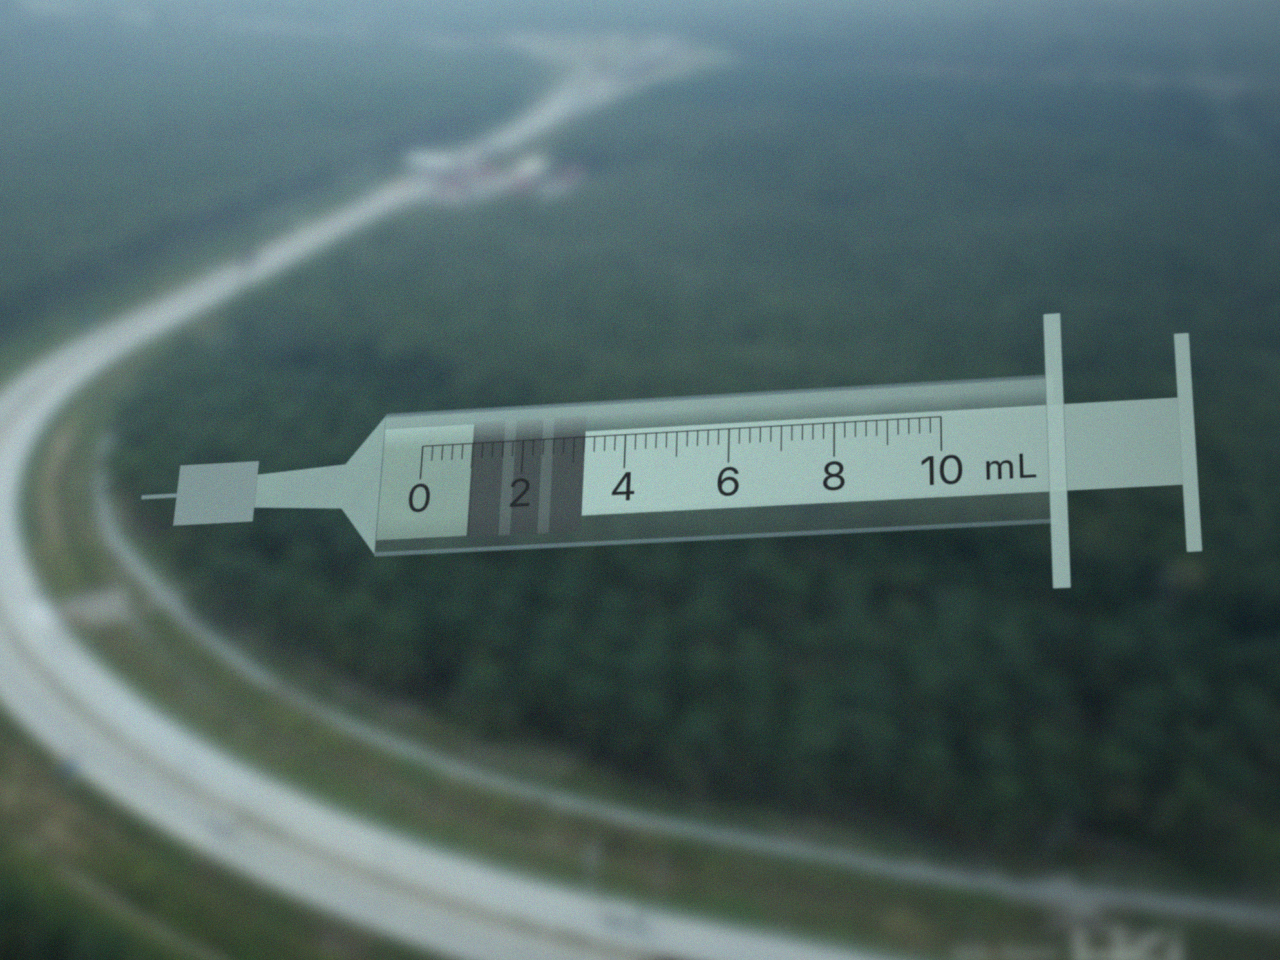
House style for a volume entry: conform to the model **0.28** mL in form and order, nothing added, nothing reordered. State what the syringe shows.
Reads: **1** mL
